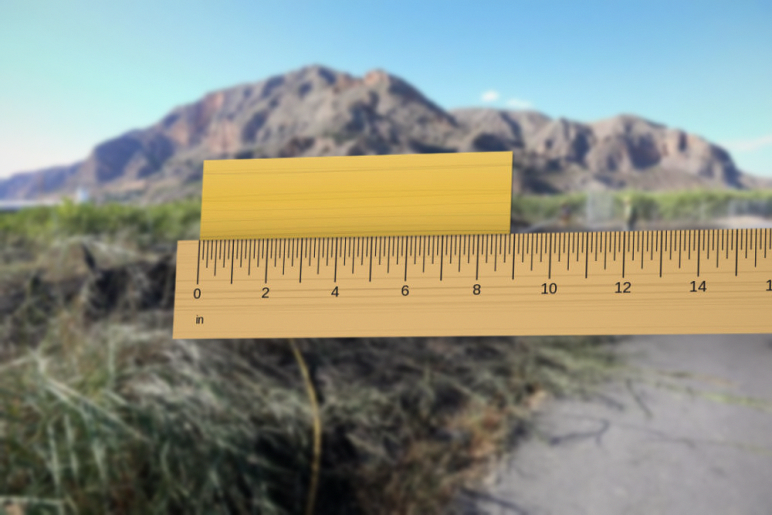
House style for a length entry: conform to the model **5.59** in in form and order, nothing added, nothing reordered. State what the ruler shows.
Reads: **8.875** in
